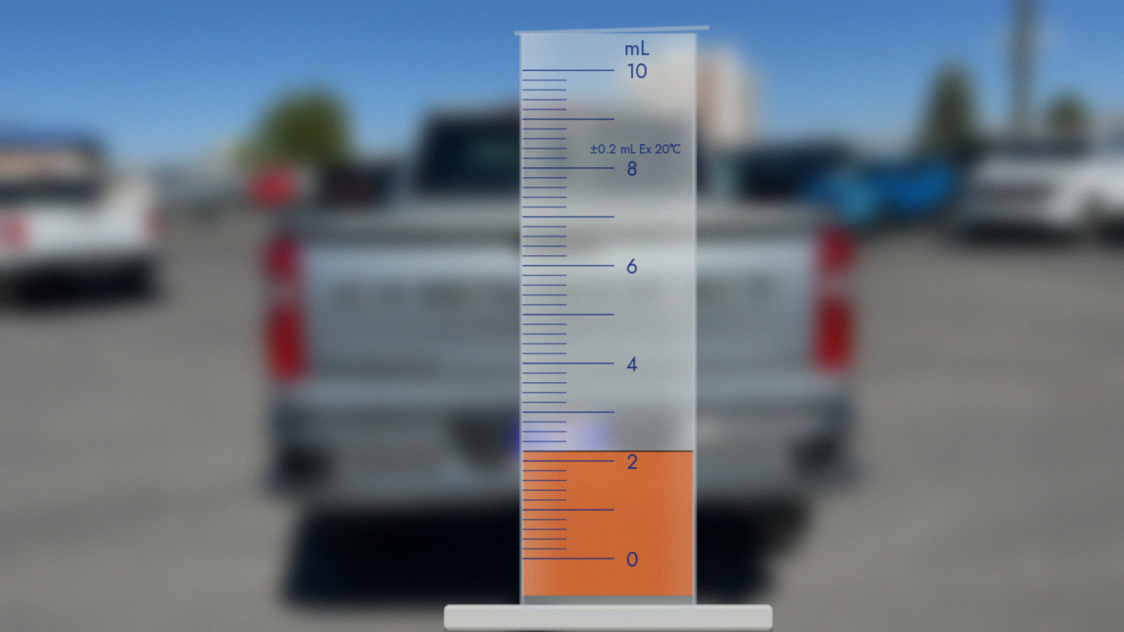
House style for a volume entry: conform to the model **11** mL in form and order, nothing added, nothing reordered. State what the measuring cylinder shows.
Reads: **2.2** mL
